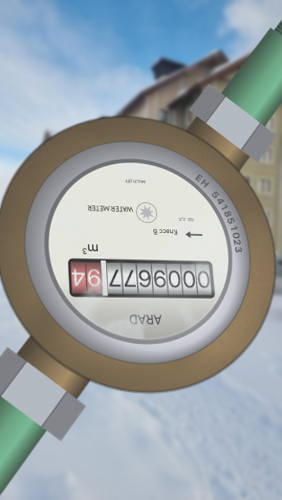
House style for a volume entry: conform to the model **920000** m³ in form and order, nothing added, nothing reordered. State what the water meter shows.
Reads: **9677.94** m³
